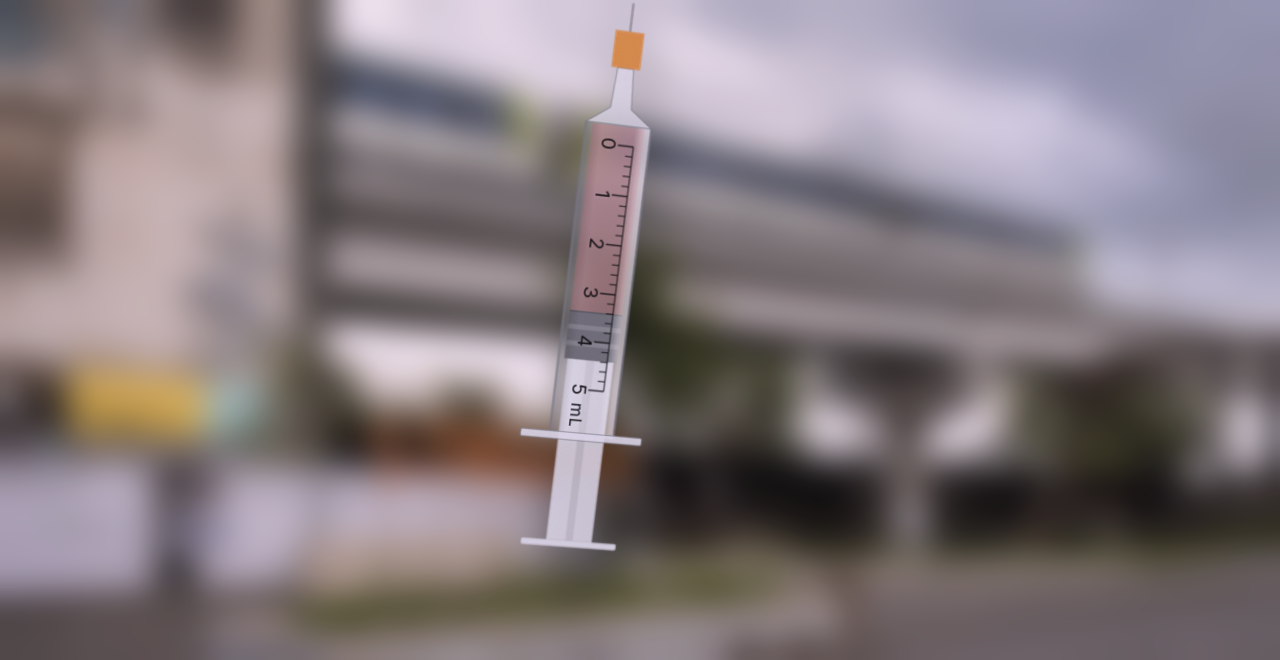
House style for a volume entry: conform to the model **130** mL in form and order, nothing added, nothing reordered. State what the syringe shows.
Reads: **3.4** mL
